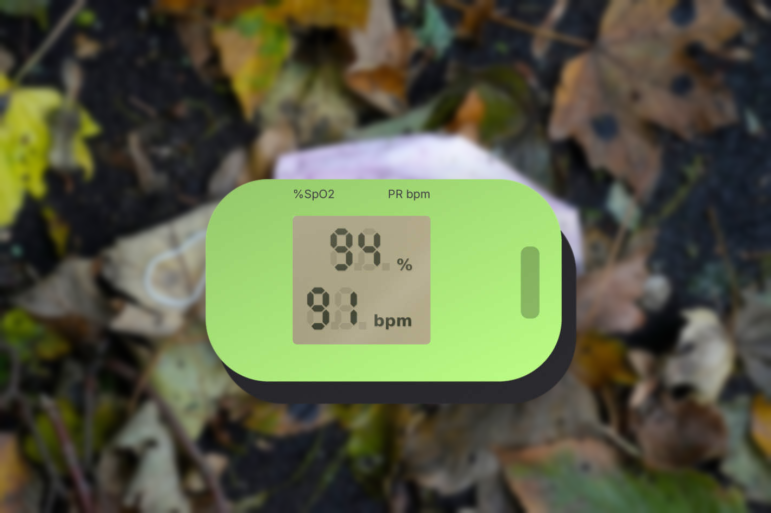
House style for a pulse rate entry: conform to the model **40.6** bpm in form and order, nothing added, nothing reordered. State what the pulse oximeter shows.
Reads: **91** bpm
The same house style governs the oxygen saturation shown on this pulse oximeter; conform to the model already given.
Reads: **94** %
